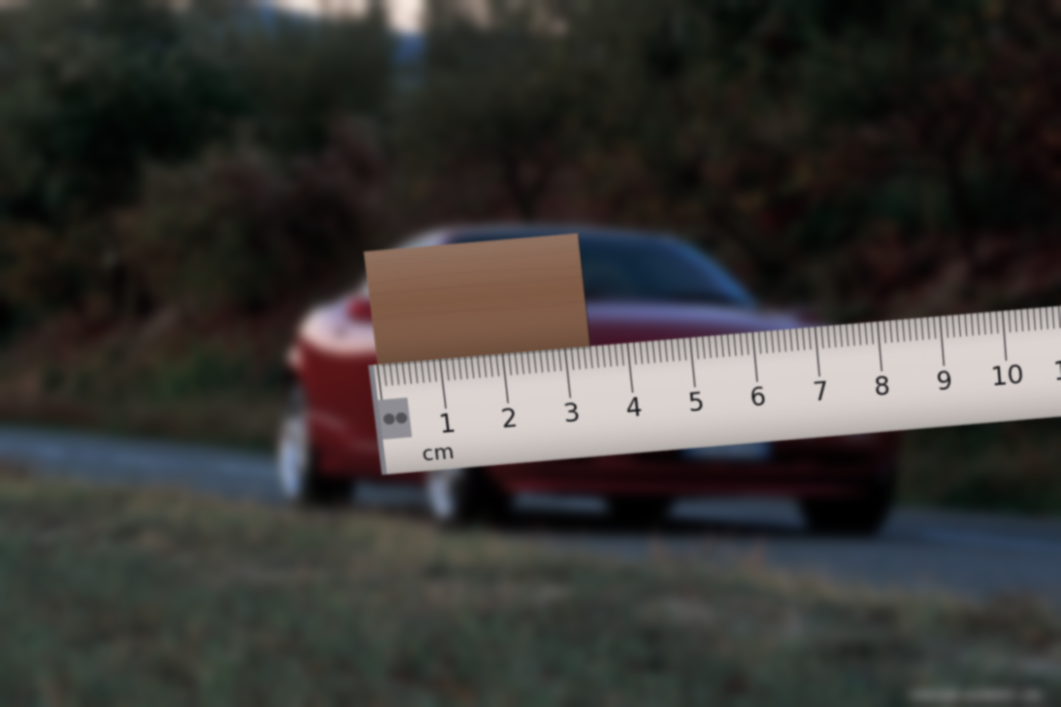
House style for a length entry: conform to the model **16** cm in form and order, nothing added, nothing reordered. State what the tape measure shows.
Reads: **3.4** cm
